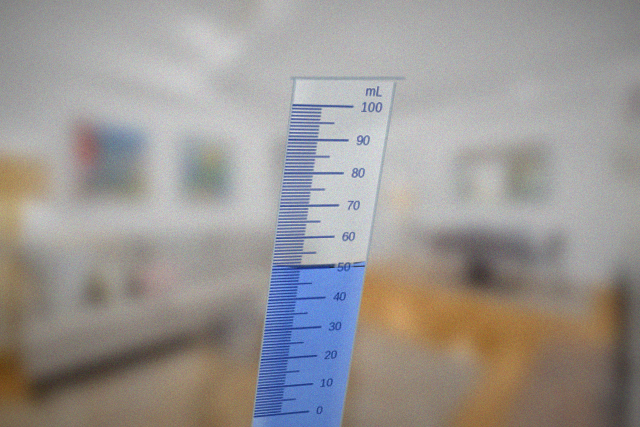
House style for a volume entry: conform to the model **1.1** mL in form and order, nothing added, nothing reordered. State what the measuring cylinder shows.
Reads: **50** mL
